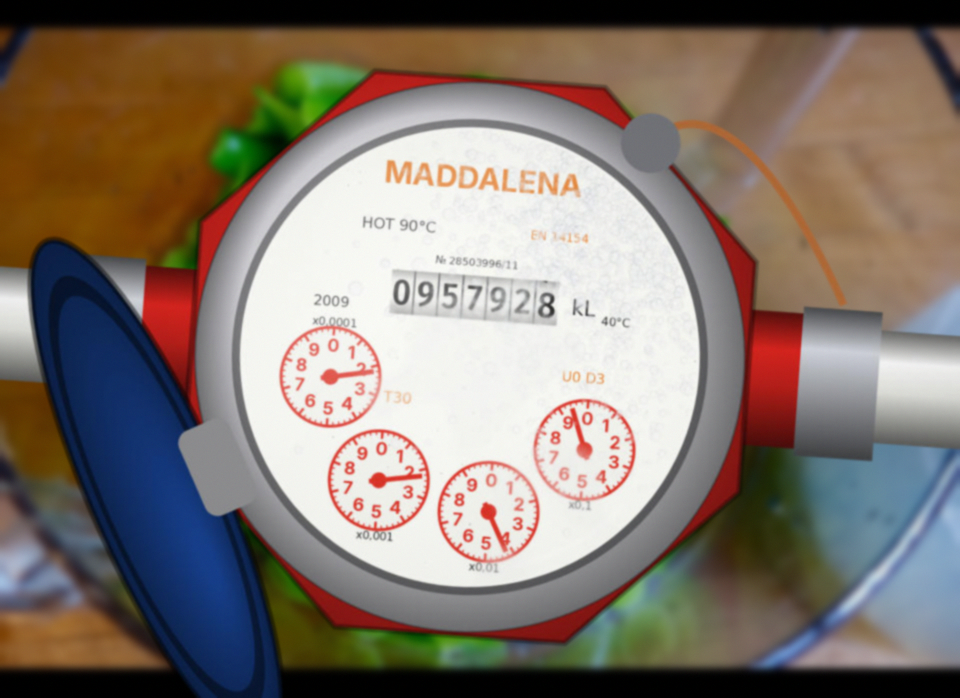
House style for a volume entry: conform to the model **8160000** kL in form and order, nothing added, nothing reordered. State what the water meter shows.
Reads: **957927.9422** kL
